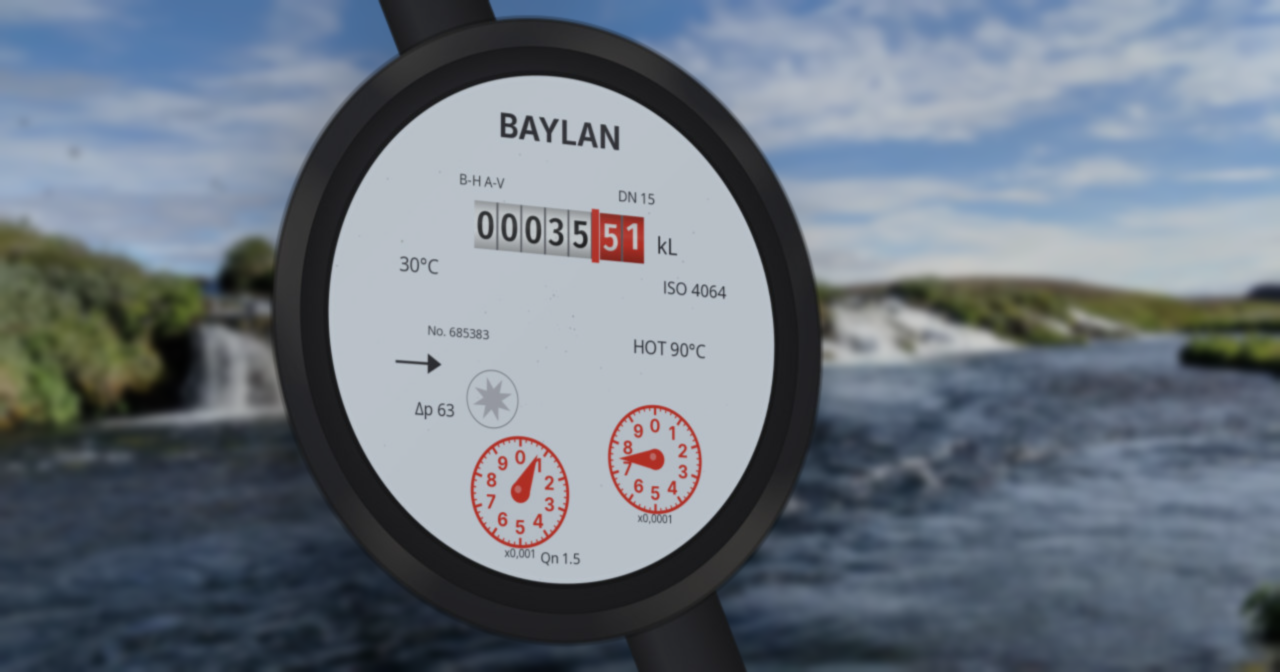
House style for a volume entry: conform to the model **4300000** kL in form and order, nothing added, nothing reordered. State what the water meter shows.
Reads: **35.5107** kL
